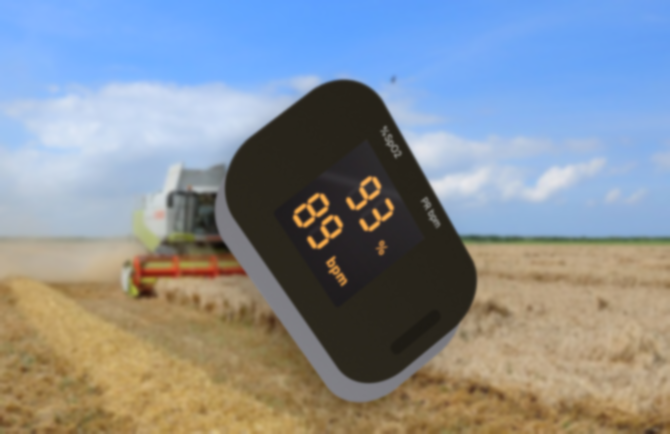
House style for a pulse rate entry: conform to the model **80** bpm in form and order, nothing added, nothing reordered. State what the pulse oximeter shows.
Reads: **89** bpm
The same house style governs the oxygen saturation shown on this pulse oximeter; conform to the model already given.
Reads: **93** %
